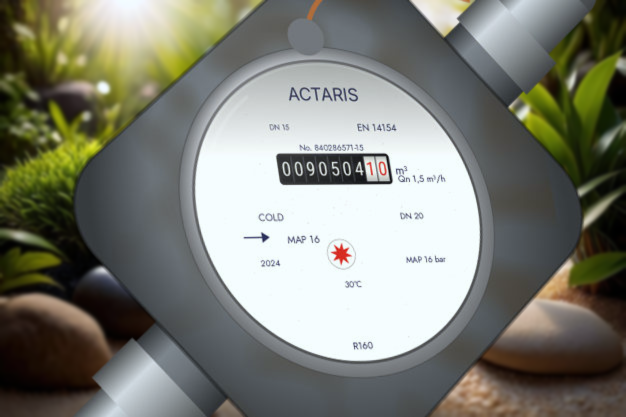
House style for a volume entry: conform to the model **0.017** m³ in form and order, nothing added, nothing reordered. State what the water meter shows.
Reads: **90504.10** m³
